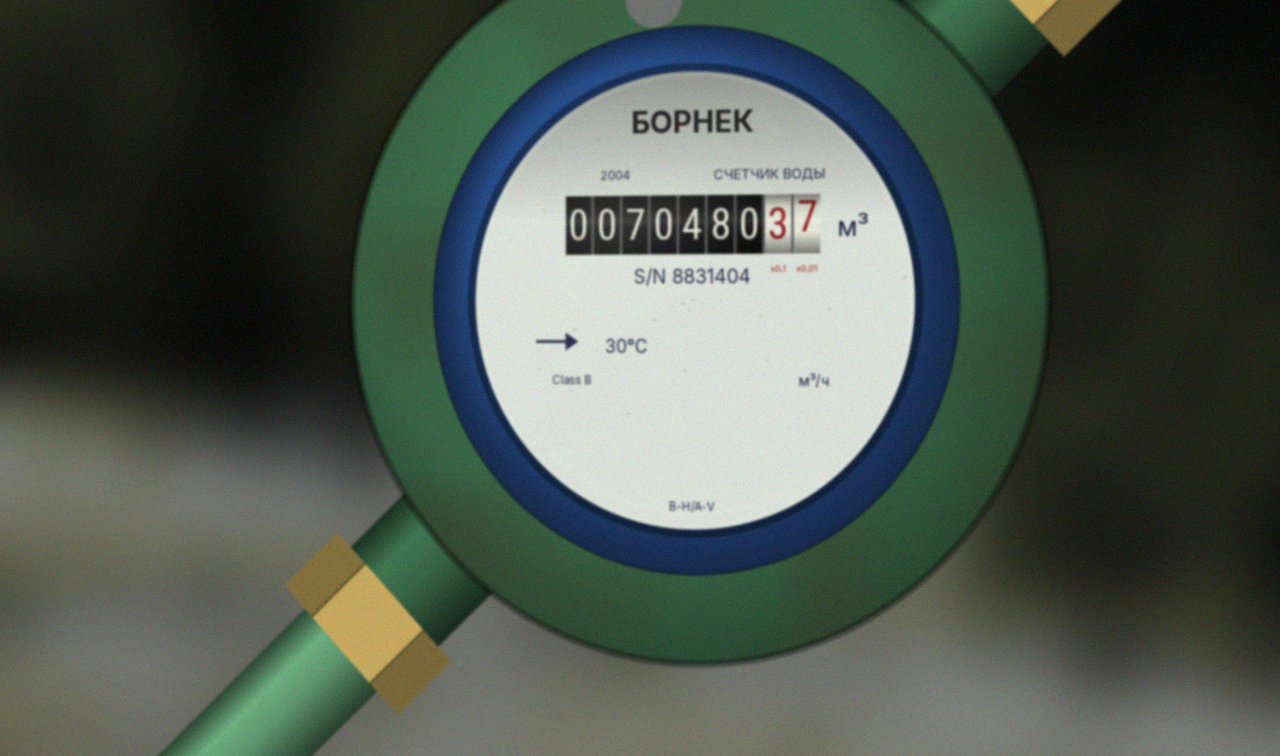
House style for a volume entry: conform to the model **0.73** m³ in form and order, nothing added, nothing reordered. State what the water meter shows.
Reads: **70480.37** m³
